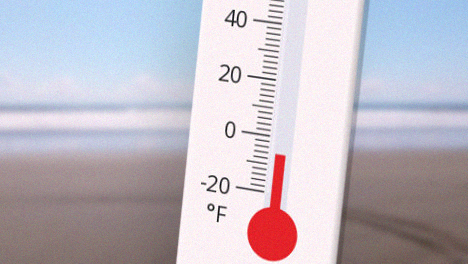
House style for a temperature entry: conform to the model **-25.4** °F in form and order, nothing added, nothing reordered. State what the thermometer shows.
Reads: **-6** °F
